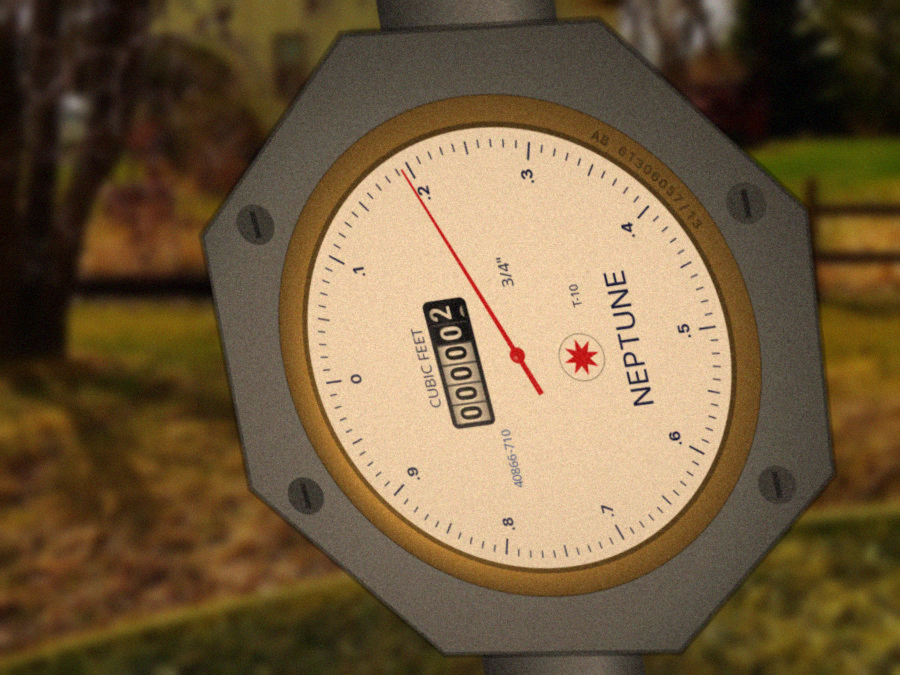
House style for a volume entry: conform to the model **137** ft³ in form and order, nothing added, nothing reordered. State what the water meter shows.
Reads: **2.19** ft³
